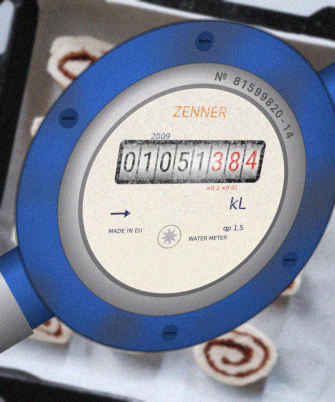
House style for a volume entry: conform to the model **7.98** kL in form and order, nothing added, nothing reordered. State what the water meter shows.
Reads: **1051.384** kL
